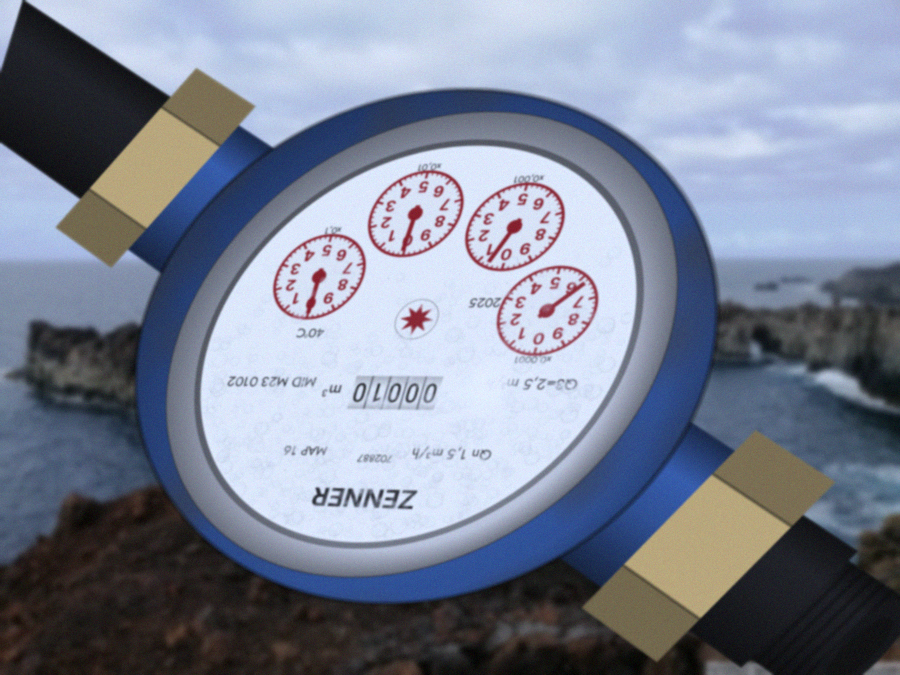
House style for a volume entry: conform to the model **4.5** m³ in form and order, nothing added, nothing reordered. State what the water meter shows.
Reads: **10.0006** m³
